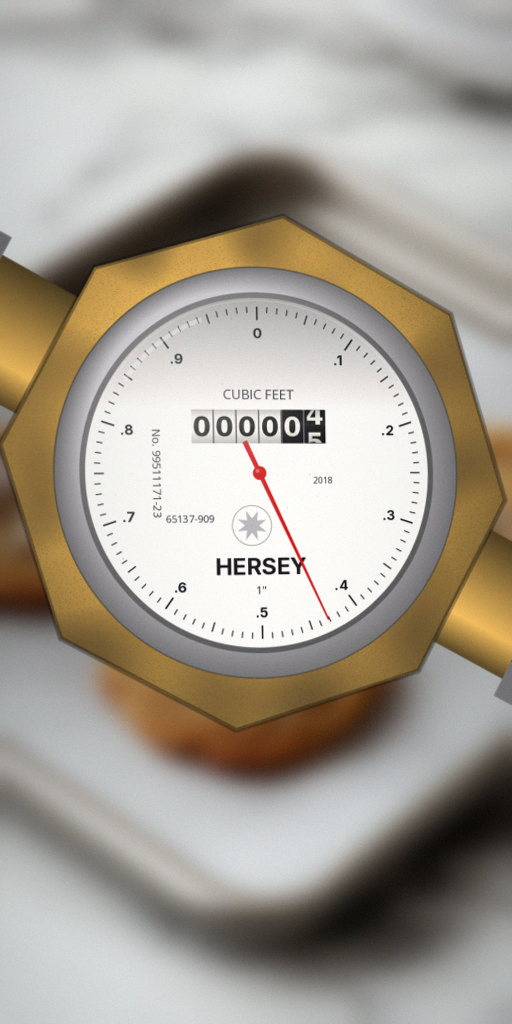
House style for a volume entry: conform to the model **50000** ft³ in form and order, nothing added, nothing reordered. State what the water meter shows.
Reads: **4.43** ft³
